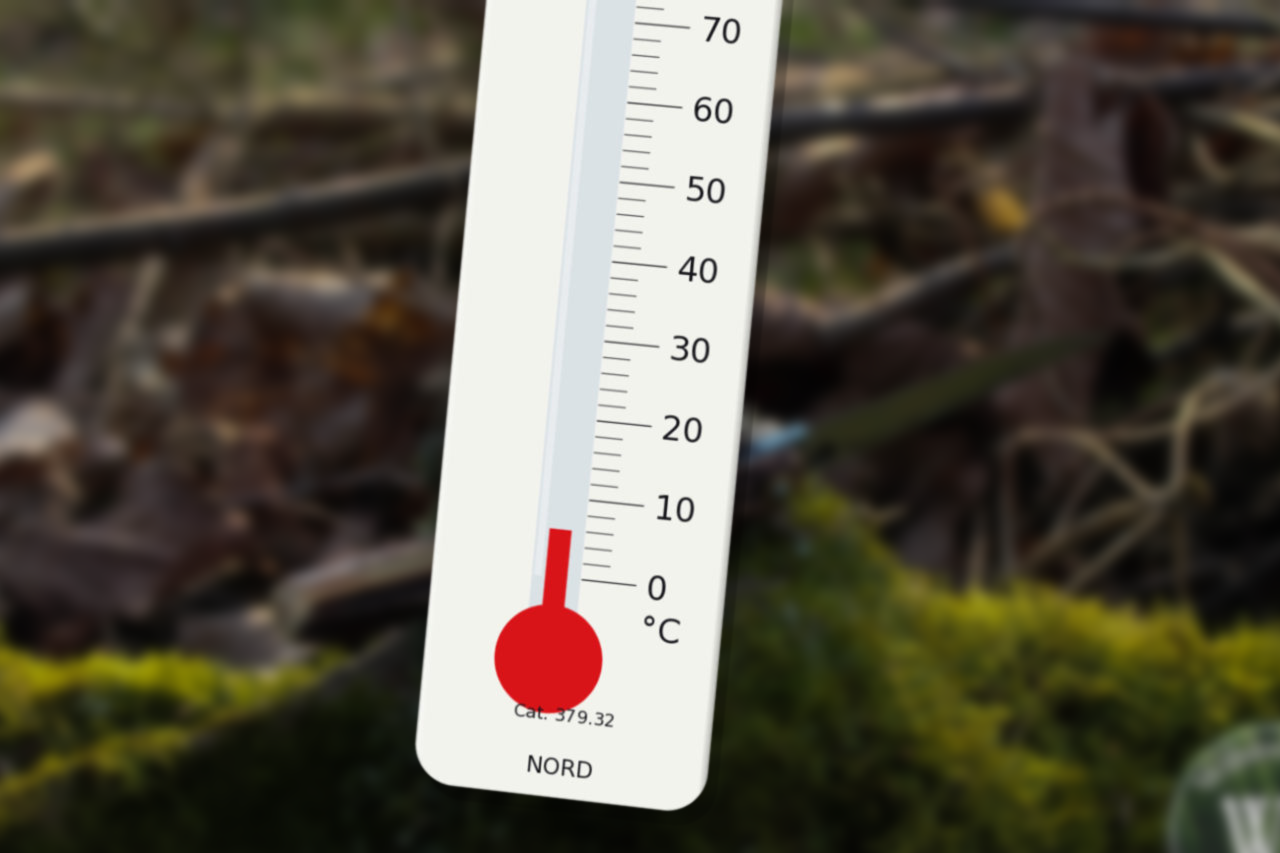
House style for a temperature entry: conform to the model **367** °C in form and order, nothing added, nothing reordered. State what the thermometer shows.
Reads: **6** °C
